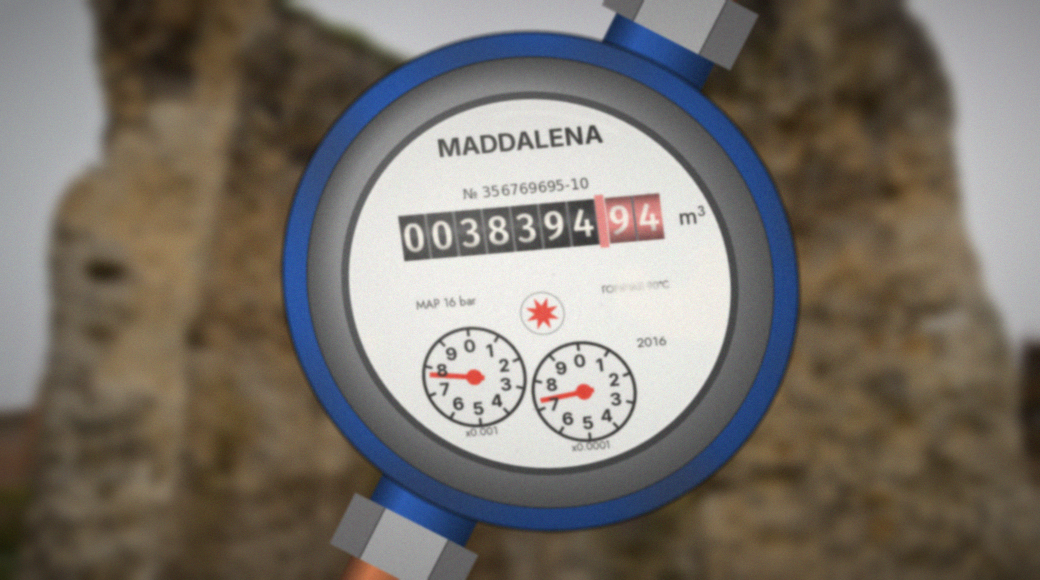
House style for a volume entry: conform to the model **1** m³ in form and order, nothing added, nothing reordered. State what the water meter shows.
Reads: **38394.9477** m³
